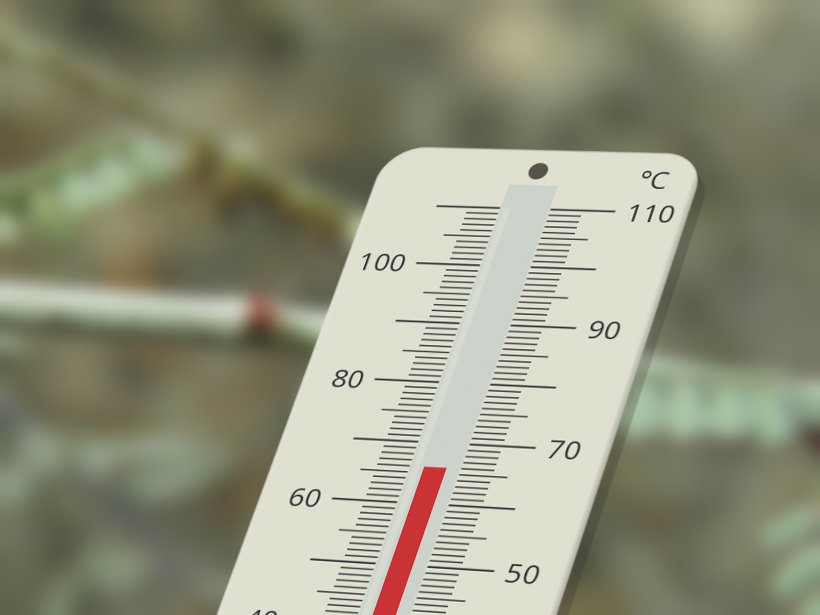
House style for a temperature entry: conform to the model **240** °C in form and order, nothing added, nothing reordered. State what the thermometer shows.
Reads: **66** °C
